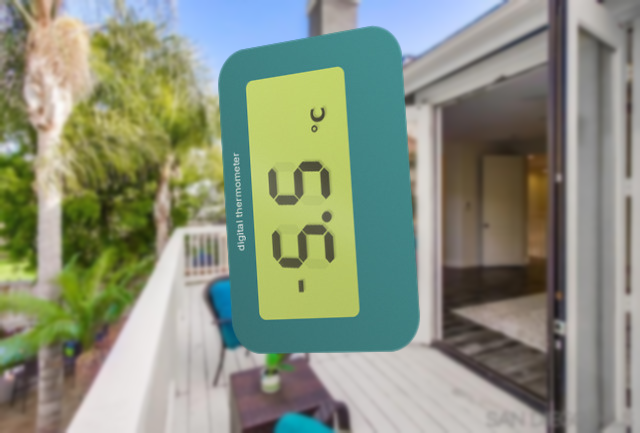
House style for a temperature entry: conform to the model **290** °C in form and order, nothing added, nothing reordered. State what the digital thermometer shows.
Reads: **-5.5** °C
